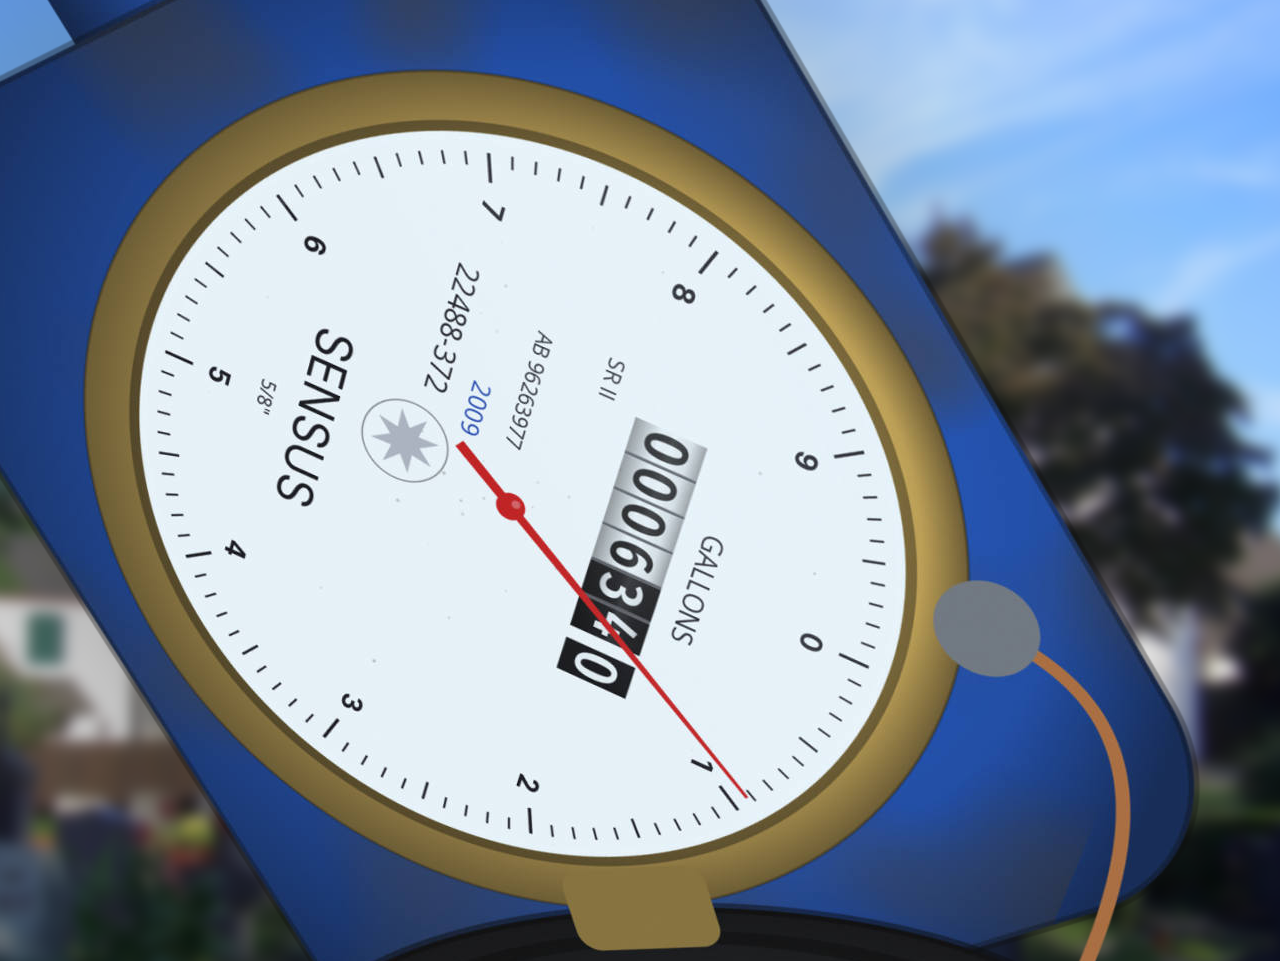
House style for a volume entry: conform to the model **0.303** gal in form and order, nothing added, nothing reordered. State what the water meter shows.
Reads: **6340.9** gal
